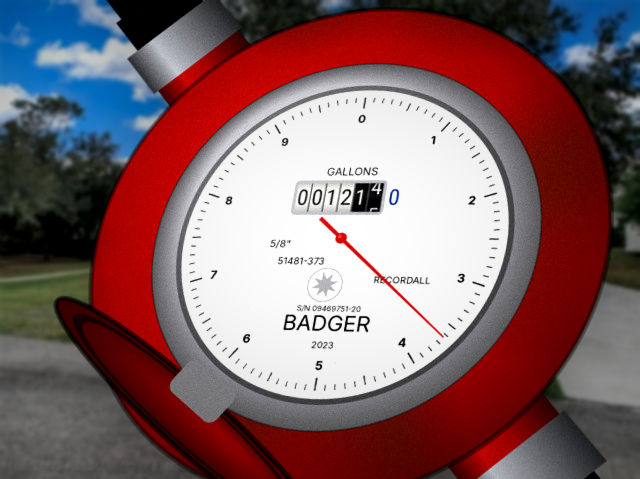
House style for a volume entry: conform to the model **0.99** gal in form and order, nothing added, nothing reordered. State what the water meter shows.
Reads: **12143.6** gal
